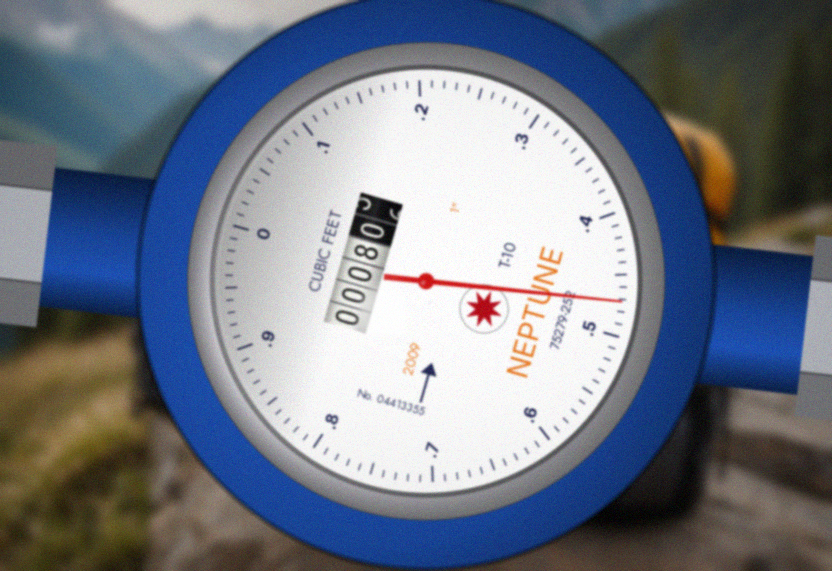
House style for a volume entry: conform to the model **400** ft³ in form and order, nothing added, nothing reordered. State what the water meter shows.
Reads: **805.47** ft³
